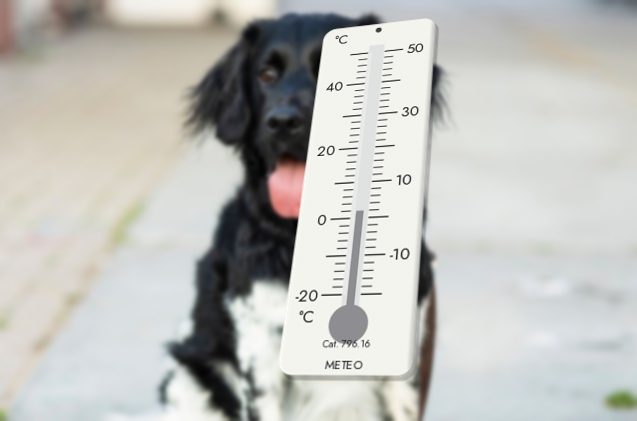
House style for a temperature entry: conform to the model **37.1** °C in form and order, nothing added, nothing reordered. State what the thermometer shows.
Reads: **2** °C
